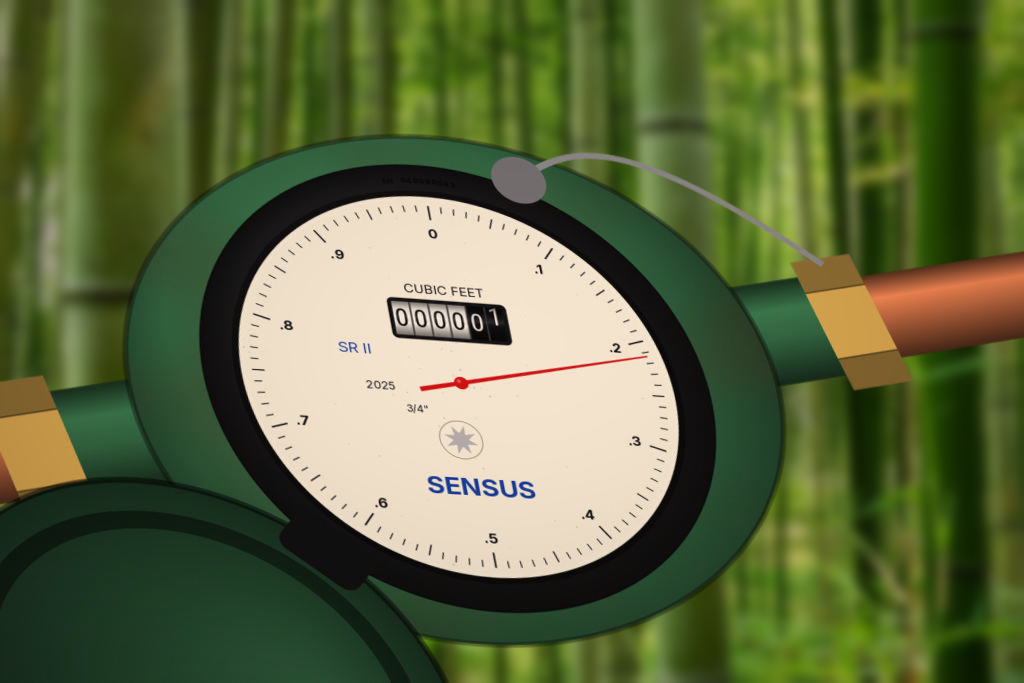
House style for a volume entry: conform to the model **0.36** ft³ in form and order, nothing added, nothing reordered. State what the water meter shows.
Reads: **1.21** ft³
